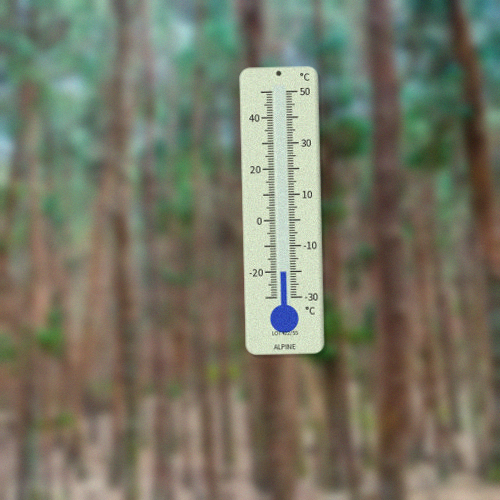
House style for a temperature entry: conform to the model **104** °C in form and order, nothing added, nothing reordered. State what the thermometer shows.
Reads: **-20** °C
